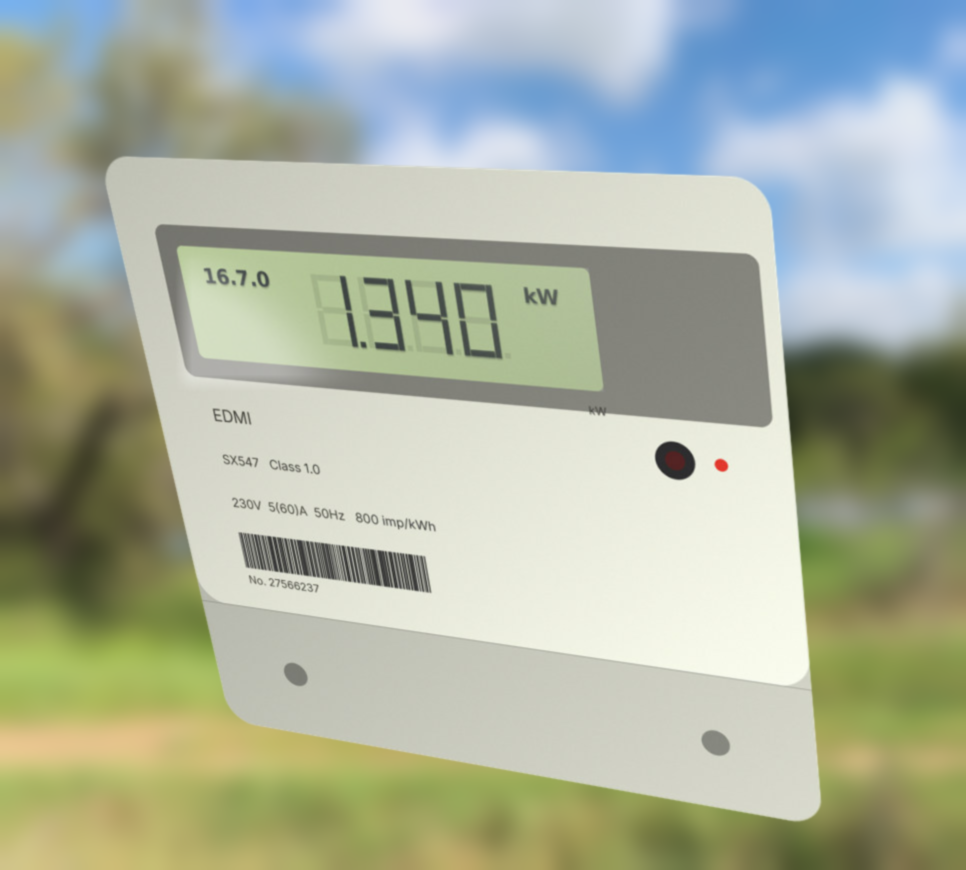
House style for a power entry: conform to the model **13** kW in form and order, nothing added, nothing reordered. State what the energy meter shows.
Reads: **1.340** kW
